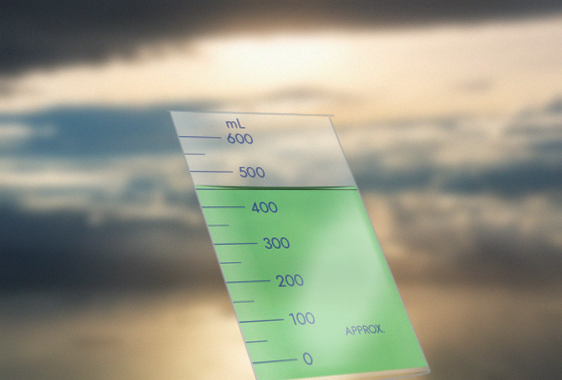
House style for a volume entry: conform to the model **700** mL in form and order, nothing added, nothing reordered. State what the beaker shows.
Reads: **450** mL
